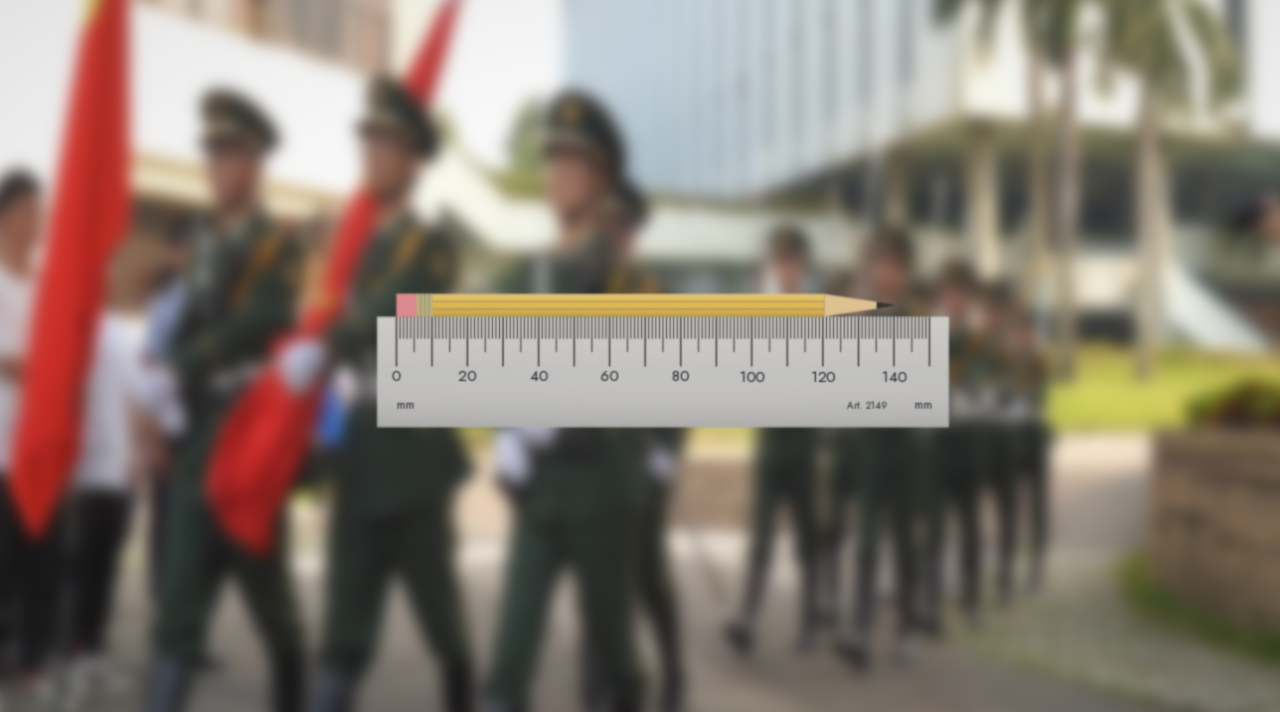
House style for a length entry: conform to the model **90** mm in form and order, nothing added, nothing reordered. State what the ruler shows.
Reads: **140** mm
